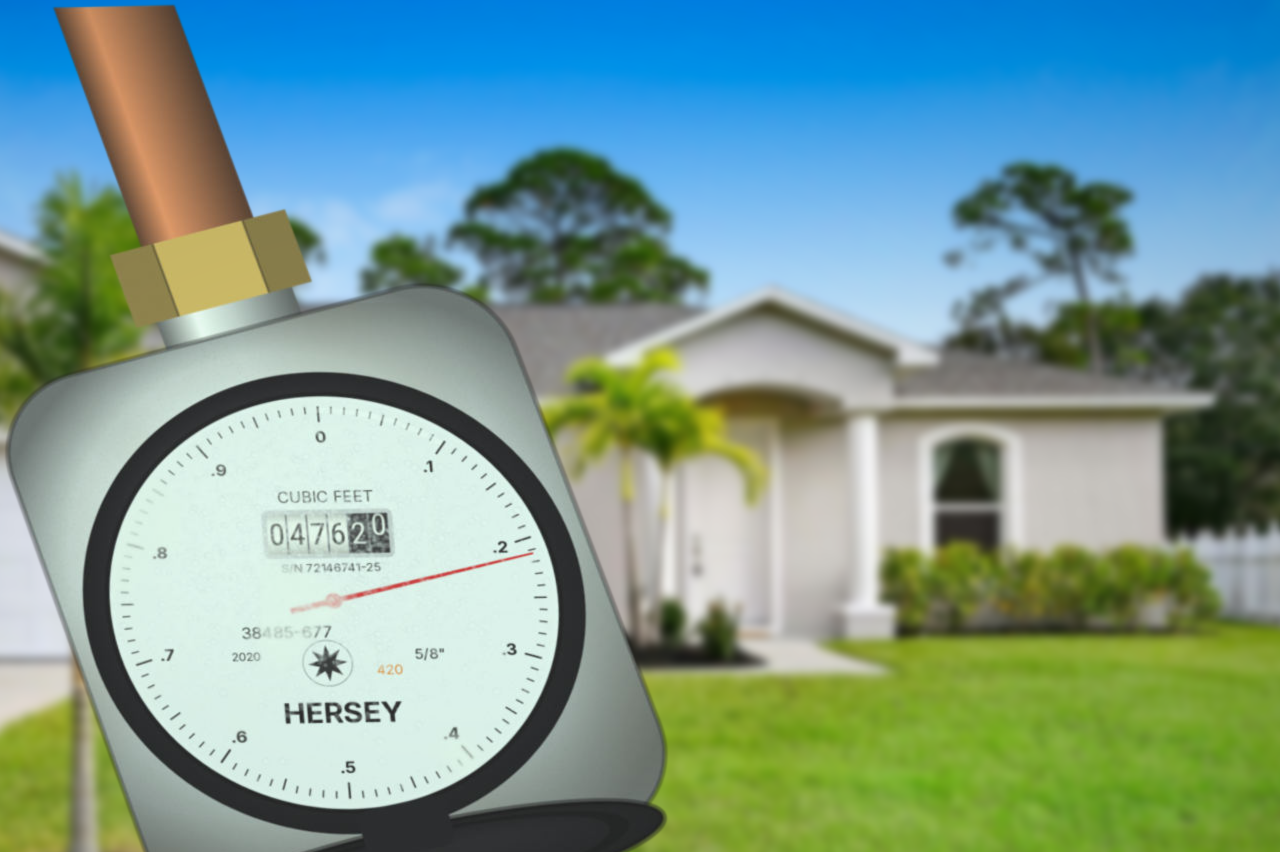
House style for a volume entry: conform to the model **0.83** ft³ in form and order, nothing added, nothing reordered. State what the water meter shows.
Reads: **47620.21** ft³
